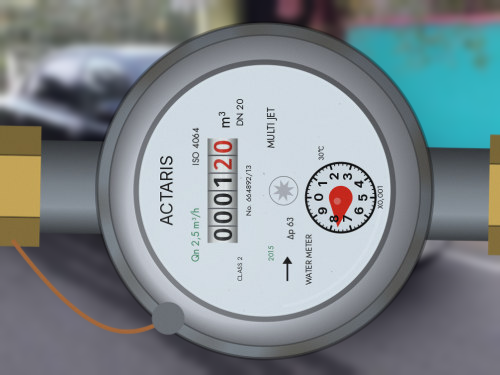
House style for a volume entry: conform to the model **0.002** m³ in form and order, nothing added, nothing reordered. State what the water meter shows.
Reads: **1.207** m³
